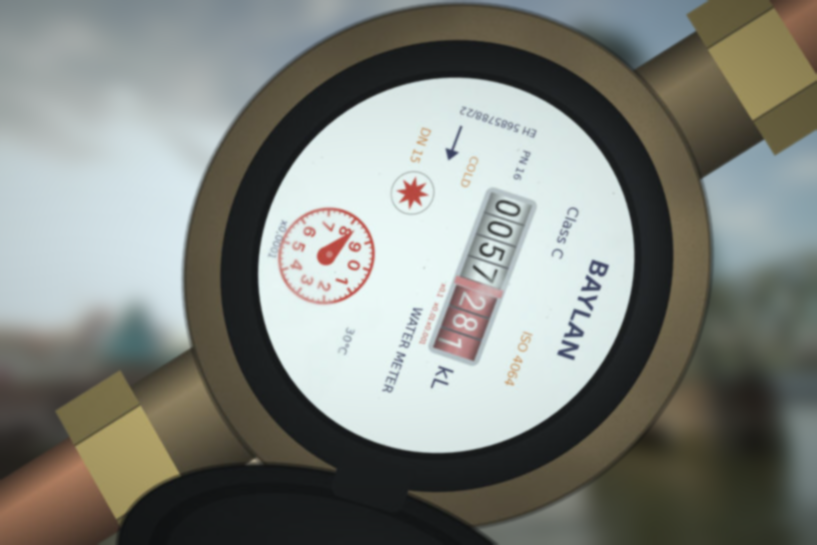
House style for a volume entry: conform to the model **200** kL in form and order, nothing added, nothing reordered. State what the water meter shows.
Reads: **57.2808** kL
